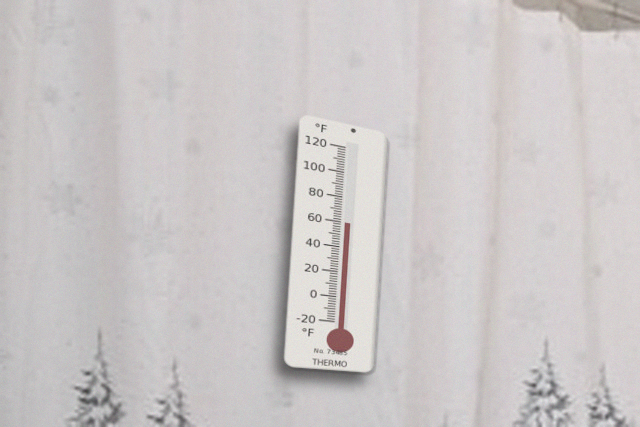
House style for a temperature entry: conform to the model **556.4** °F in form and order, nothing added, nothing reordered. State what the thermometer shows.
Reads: **60** °F
